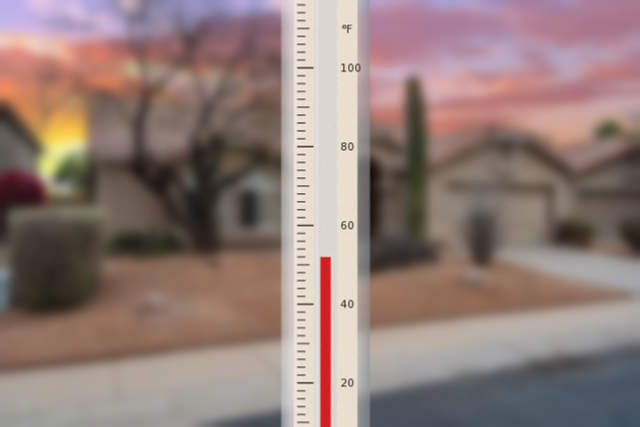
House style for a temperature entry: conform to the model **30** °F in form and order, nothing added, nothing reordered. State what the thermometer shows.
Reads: **52** °F
